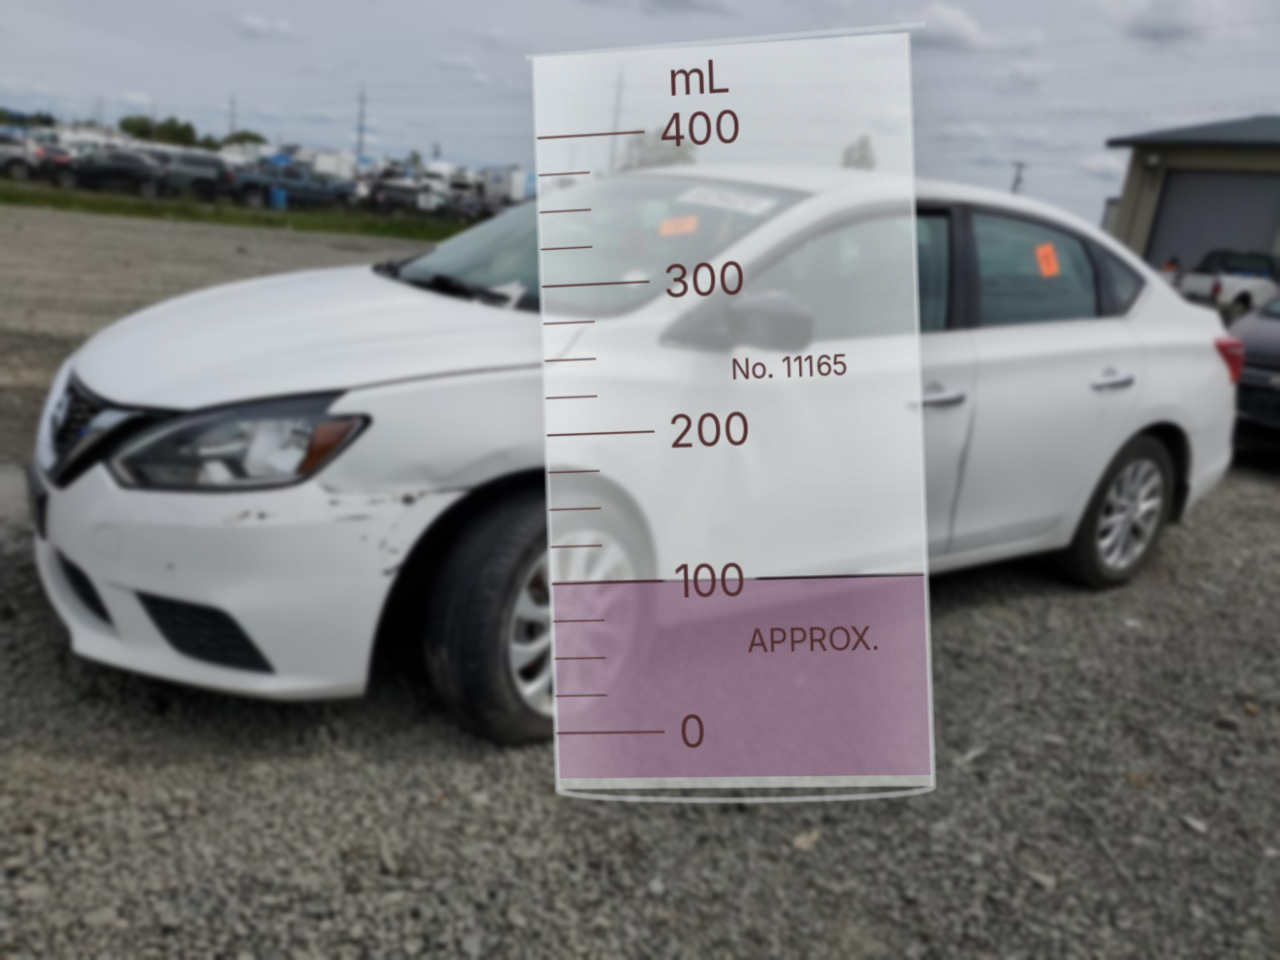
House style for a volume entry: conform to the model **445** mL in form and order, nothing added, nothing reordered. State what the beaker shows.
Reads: **100** mL
